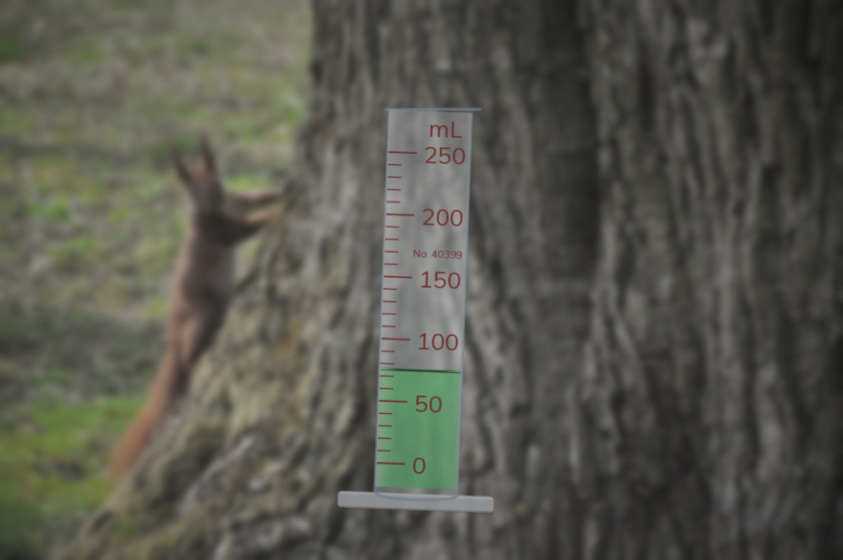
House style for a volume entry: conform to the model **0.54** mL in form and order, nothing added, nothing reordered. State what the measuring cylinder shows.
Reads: **75** mL
